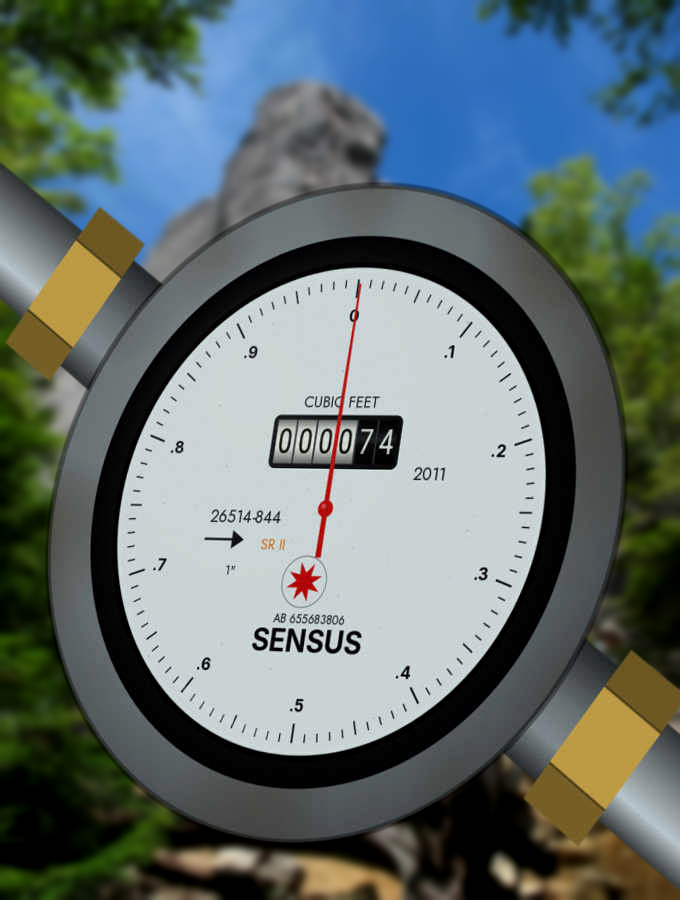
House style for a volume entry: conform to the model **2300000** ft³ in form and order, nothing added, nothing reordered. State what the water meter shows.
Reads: **74.00** ft³
